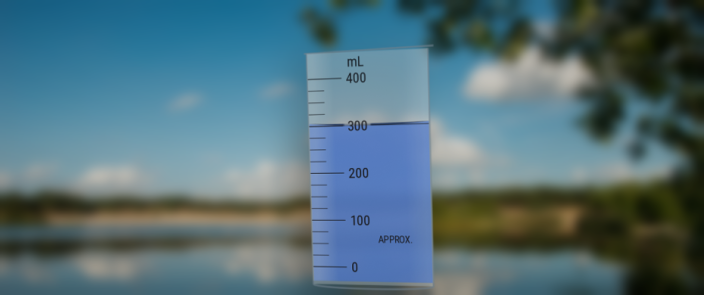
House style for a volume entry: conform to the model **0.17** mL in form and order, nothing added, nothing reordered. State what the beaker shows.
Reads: **300** mL
